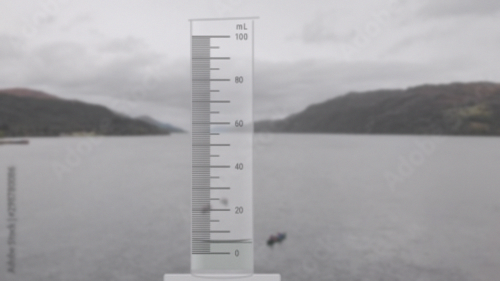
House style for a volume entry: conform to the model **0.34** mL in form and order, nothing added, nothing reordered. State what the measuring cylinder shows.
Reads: **5** mL
